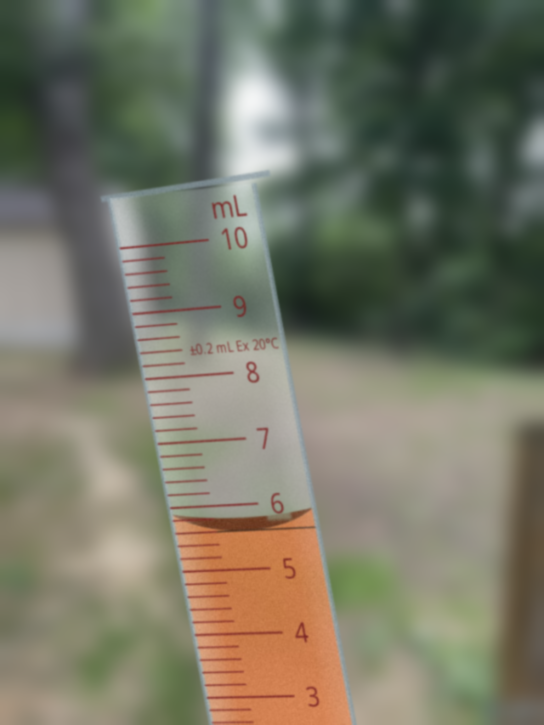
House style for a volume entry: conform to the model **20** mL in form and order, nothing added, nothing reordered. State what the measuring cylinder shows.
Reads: **5.6** mL
